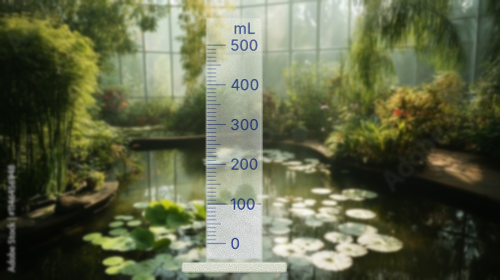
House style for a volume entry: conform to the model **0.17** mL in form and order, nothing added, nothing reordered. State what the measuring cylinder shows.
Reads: **100** mL
